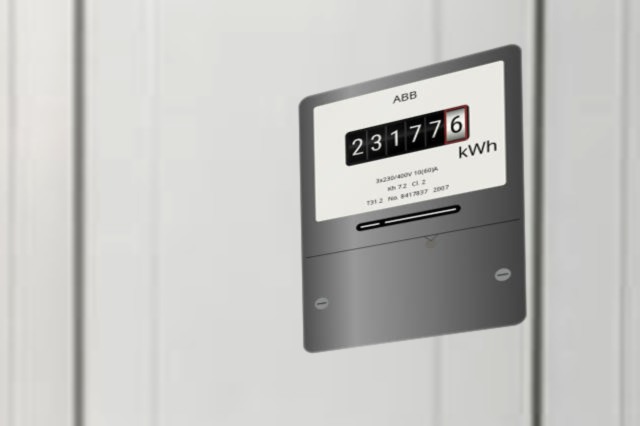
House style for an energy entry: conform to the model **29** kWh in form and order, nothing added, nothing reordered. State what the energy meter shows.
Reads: **23177.6** kWh
